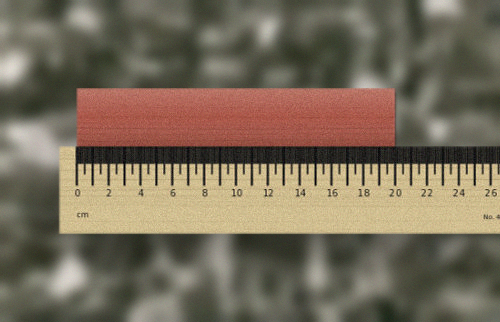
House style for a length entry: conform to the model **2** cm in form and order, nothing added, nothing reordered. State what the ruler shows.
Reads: **20** cm
